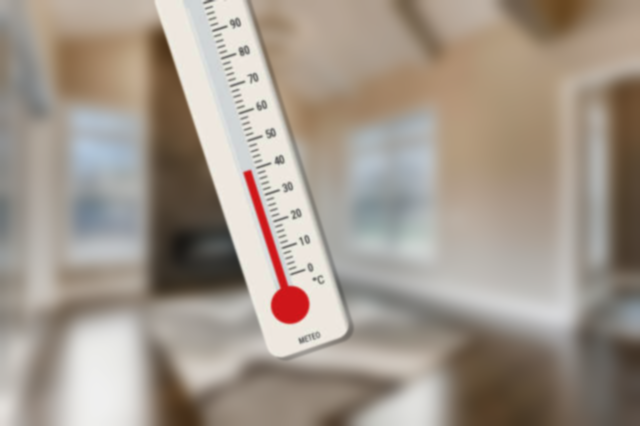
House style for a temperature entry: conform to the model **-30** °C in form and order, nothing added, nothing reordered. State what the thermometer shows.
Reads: **40** °C
